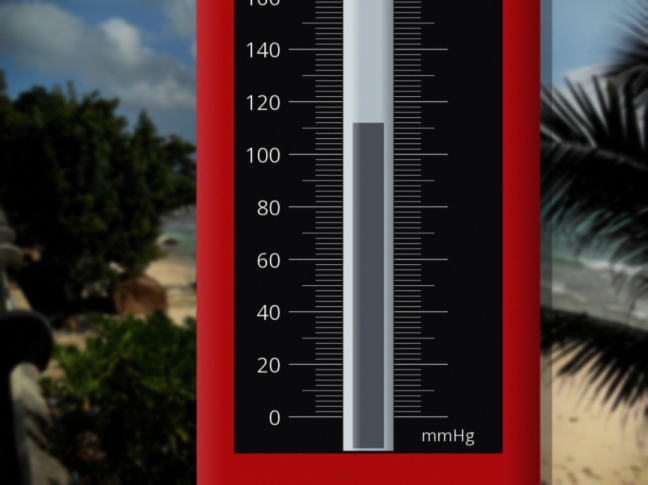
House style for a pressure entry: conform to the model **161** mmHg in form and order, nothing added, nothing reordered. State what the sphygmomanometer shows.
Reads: **112** mmHg
